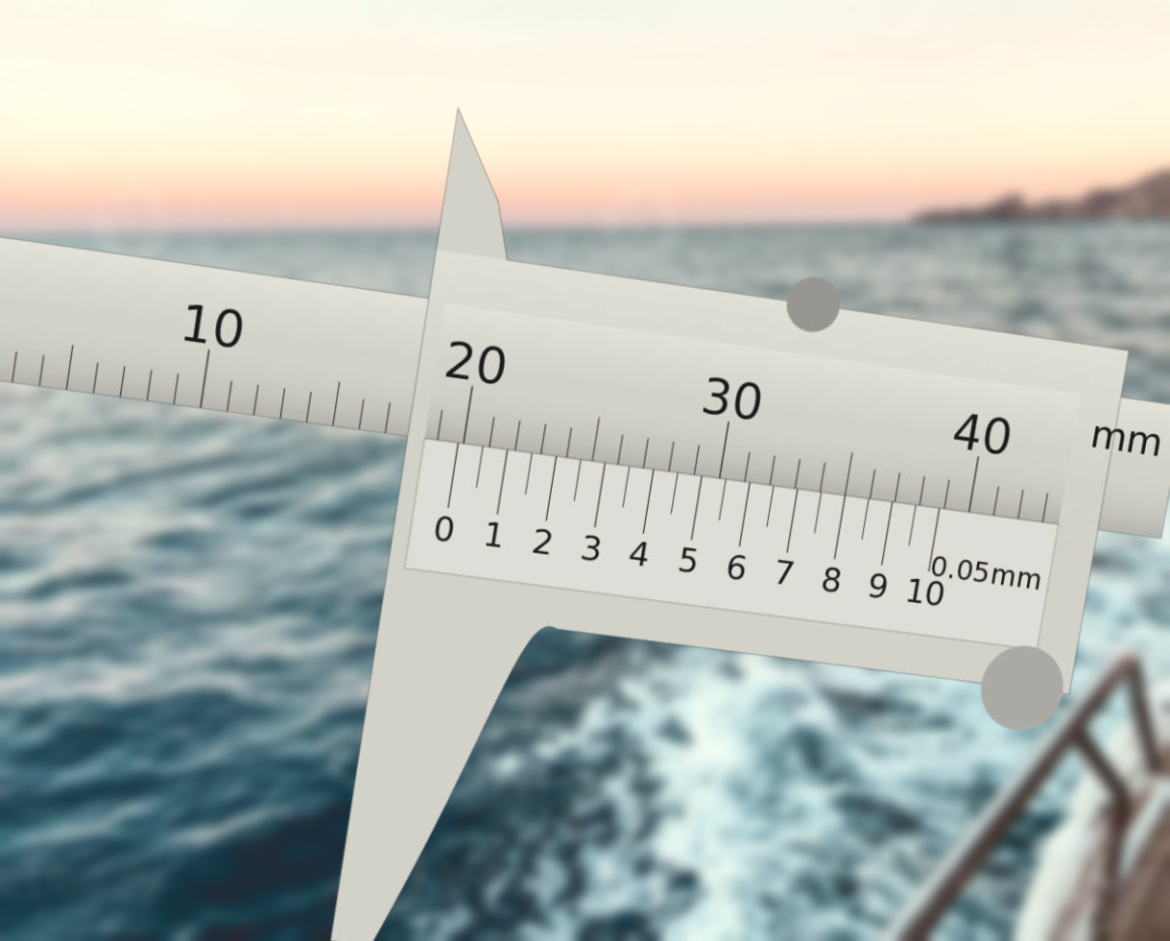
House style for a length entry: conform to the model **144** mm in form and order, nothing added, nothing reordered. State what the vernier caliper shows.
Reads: **19.80** mm
